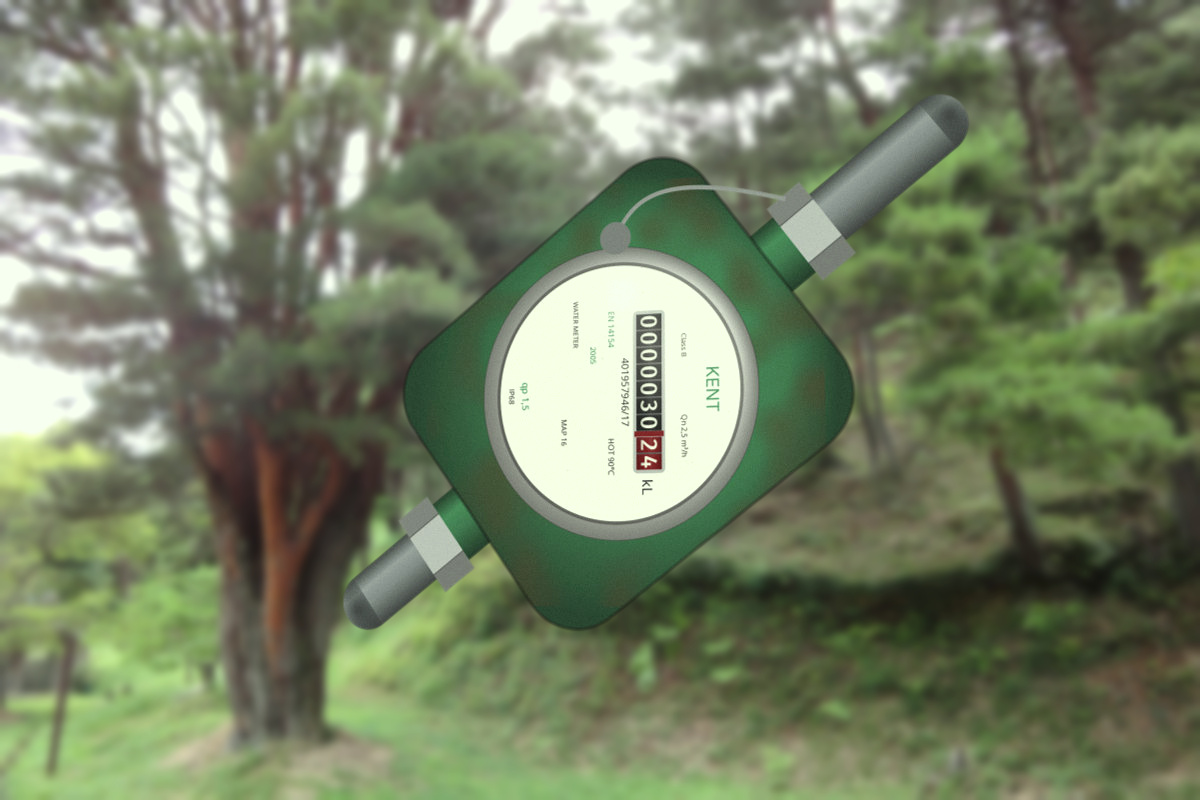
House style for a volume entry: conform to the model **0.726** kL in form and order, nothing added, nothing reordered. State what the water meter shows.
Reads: **30.24** kL
